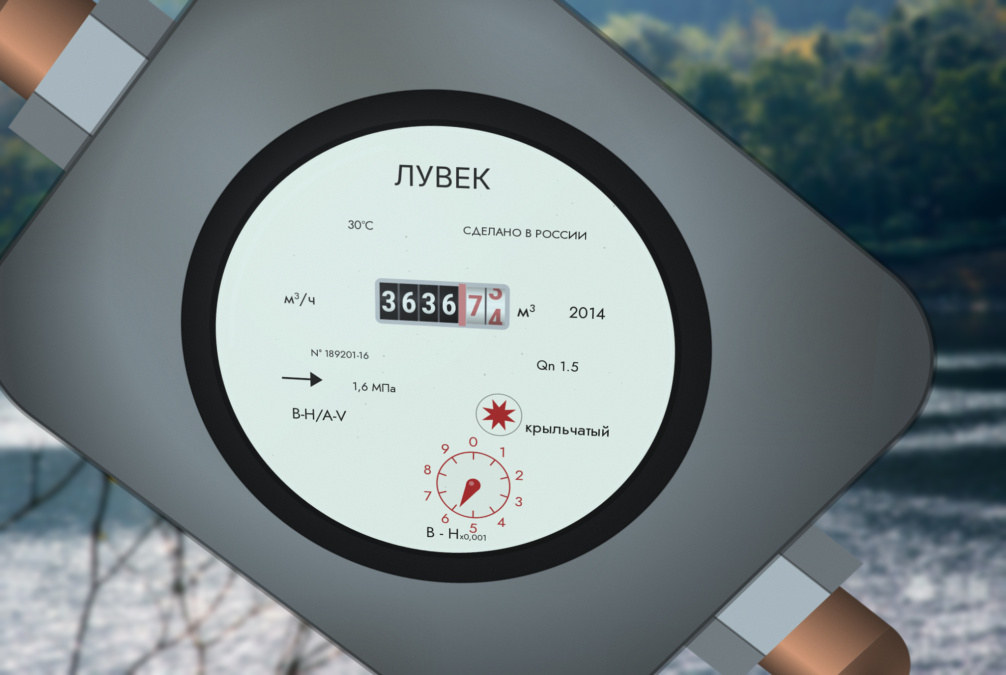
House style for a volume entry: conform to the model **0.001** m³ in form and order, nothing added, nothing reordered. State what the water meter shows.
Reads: **3636.735** m³
